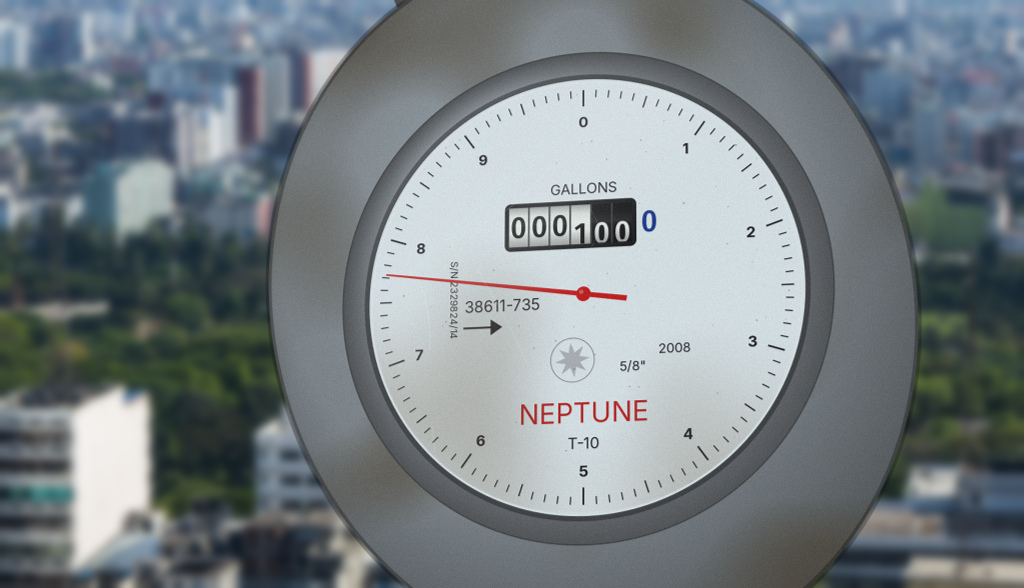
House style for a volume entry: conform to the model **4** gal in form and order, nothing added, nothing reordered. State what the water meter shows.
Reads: **997.7** gal
